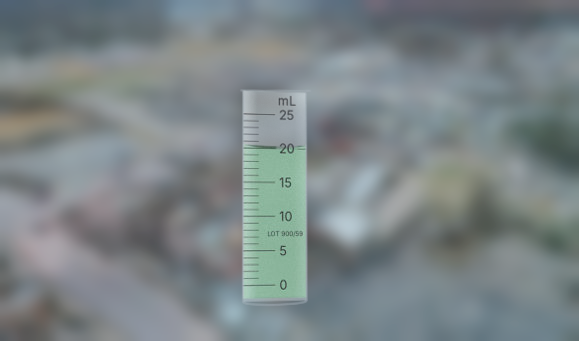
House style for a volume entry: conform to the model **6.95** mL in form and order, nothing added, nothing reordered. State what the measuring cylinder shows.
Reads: **20** mL
